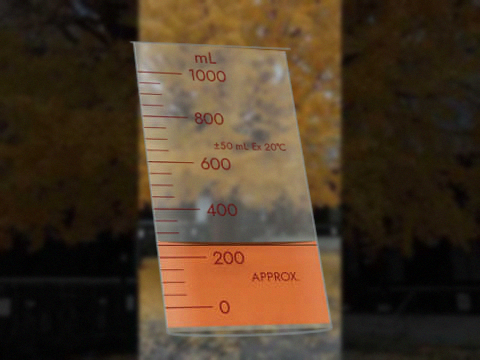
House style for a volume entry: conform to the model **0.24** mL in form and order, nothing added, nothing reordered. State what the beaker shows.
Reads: **250** mL
